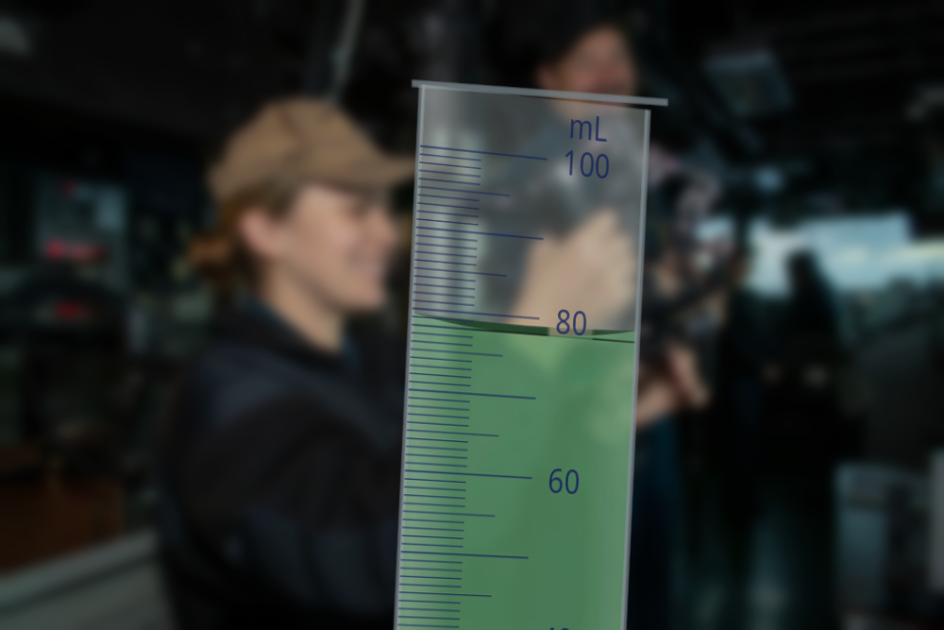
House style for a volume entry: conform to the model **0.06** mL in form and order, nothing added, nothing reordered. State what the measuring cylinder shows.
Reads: **78** mL
